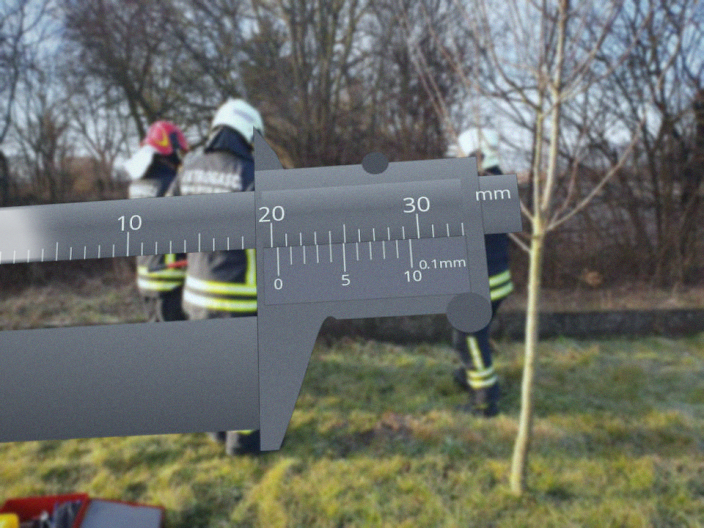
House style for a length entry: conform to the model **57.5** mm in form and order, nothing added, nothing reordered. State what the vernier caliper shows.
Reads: **20.4** mm
